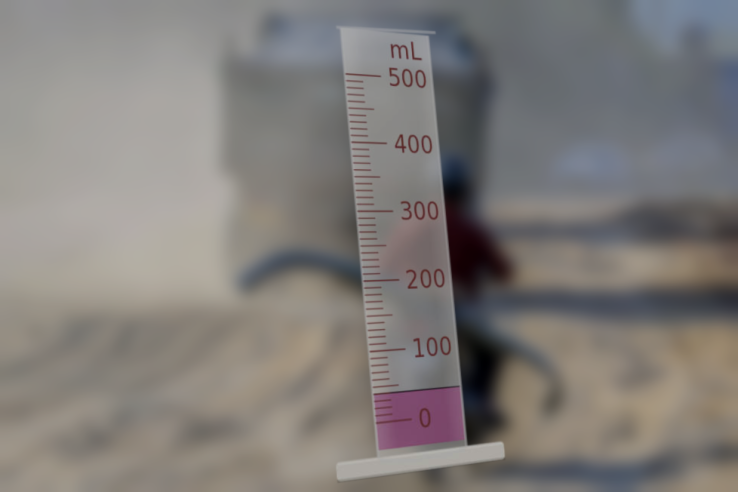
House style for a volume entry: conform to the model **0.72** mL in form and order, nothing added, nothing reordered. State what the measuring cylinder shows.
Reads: **40** mL
